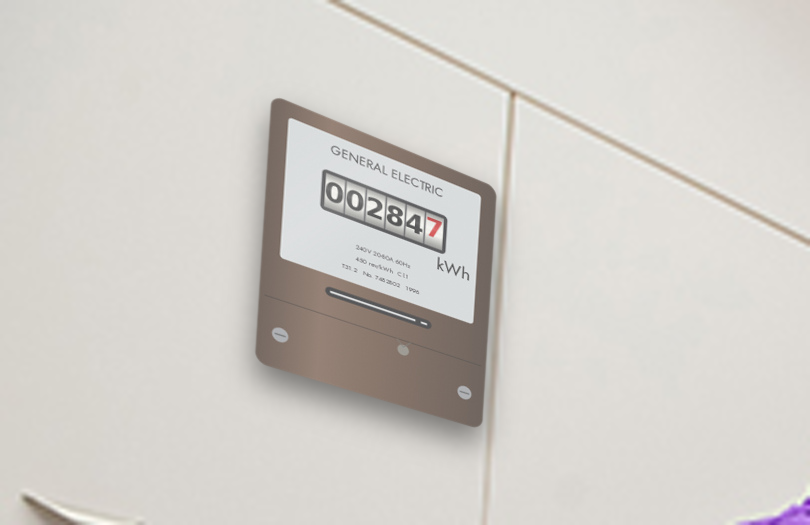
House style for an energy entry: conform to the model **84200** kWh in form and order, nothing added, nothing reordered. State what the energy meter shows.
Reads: **284.7** kWh
